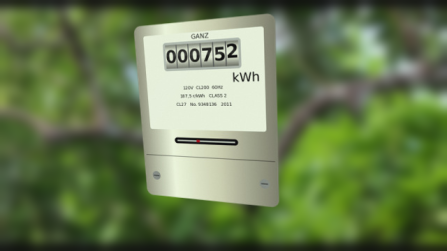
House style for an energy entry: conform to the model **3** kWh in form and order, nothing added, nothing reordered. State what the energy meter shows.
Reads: **752** kWh
